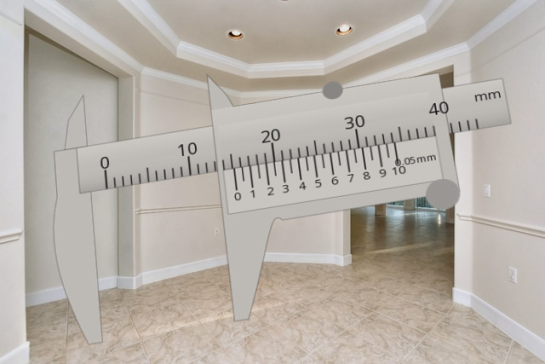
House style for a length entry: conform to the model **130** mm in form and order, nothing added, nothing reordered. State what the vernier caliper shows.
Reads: **15.2** mm
